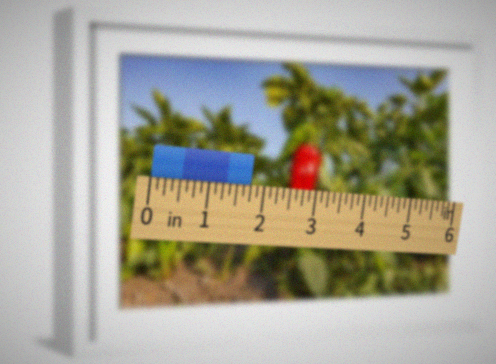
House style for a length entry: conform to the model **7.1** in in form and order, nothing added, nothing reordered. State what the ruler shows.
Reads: **1.75** in
